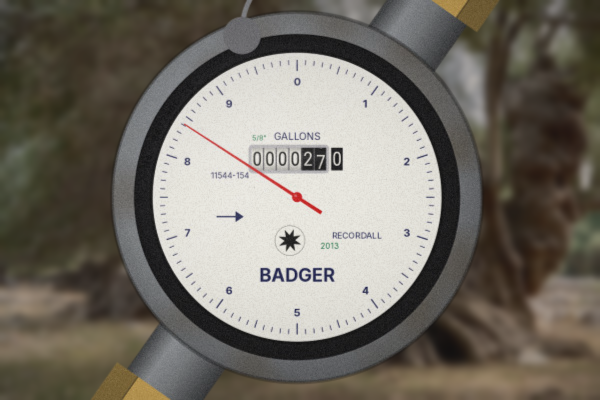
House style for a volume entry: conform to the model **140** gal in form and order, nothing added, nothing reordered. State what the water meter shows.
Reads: **268.4** gal
